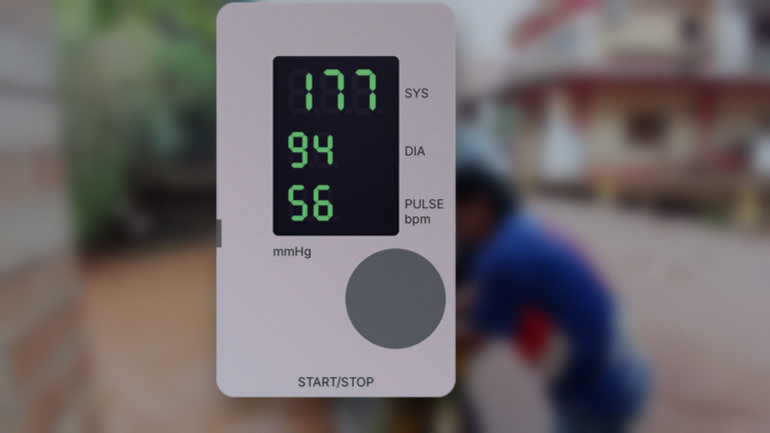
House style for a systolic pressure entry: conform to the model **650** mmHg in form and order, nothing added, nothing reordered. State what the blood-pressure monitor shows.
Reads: **177** mmHg
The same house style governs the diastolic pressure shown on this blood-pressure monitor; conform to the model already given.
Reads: **94** mmHg
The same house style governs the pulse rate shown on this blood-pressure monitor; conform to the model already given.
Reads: **56** bpm
